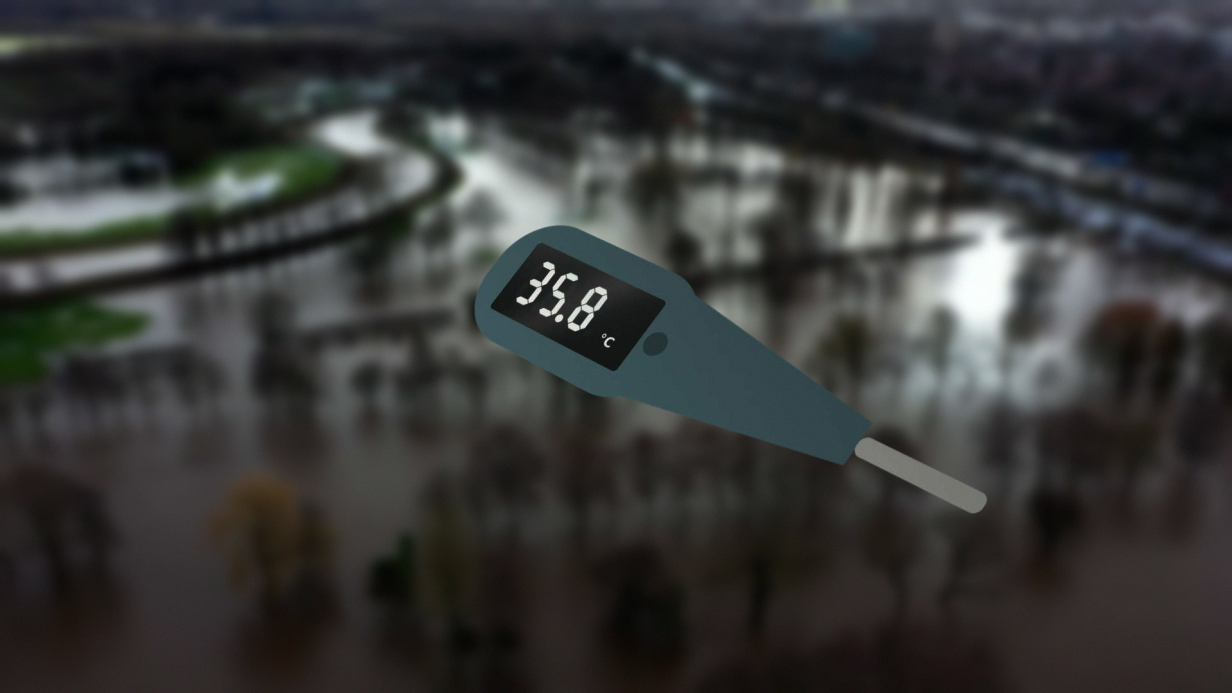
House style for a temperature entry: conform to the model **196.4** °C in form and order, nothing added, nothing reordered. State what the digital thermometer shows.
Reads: **35.8** °C
